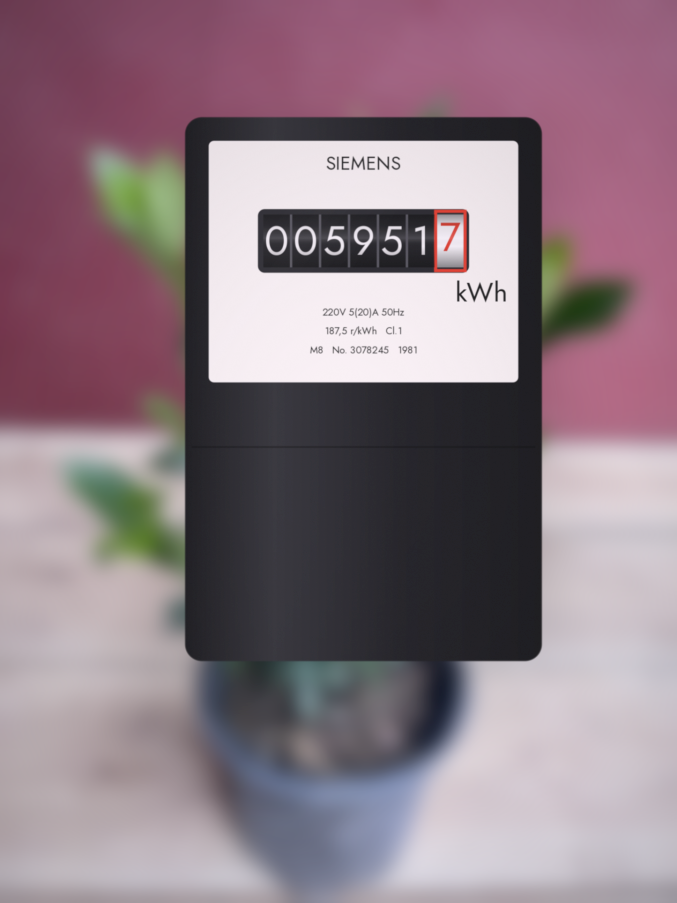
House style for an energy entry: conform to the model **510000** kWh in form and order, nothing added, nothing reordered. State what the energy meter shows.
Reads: **5951.7** kWh
